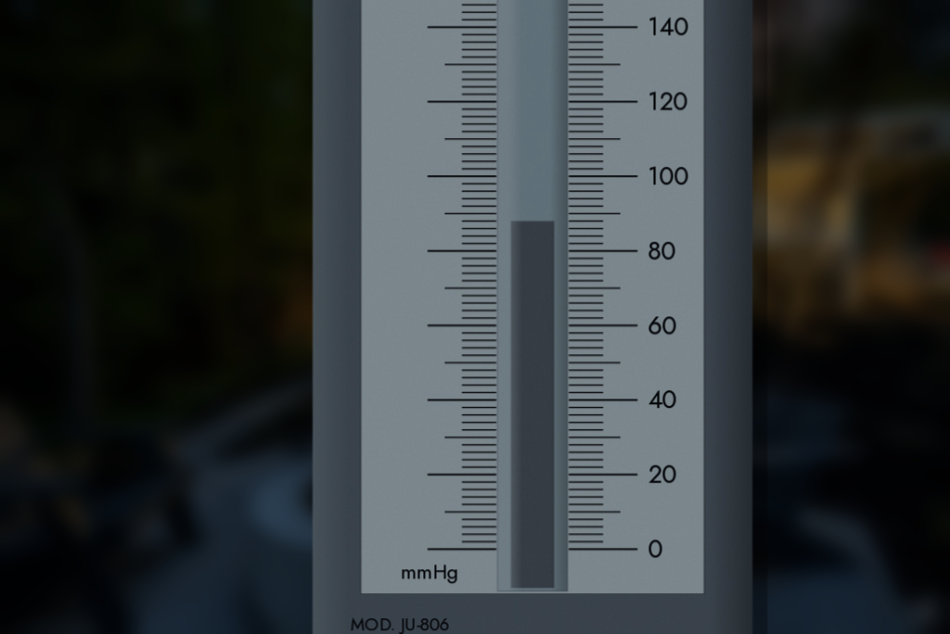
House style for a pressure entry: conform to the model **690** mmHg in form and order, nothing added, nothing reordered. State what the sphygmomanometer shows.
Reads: **88** mmHg
